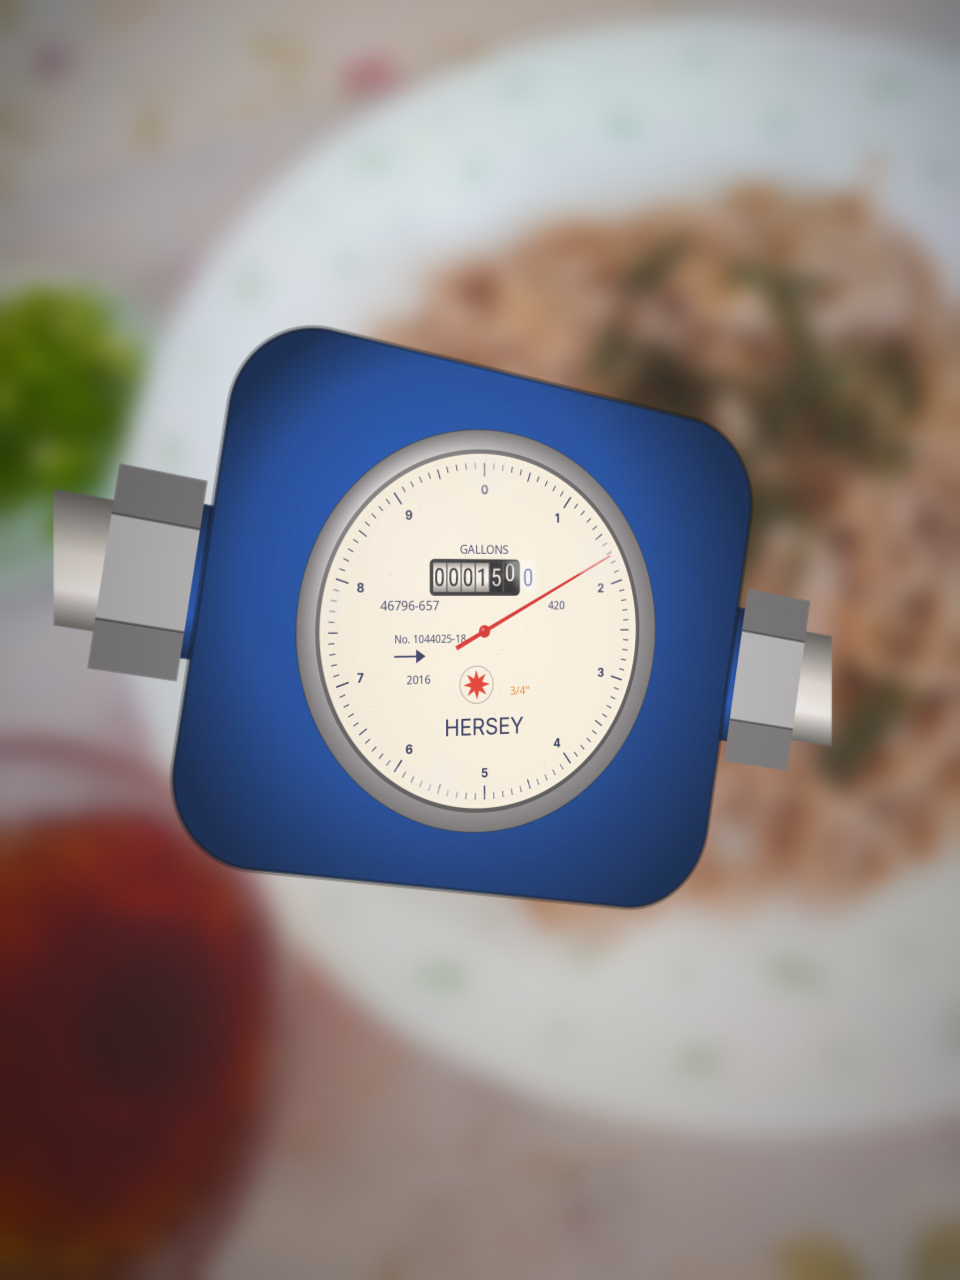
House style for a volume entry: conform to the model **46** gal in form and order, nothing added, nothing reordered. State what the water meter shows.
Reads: **1501.7** gal
